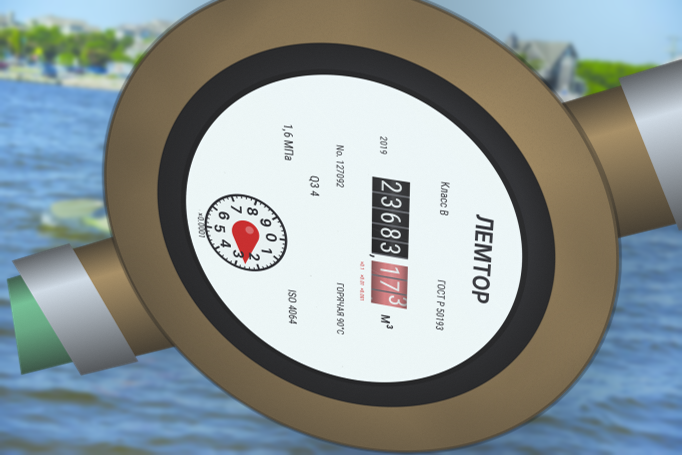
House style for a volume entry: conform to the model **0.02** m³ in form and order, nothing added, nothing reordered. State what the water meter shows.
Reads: **23683.1732** m³
